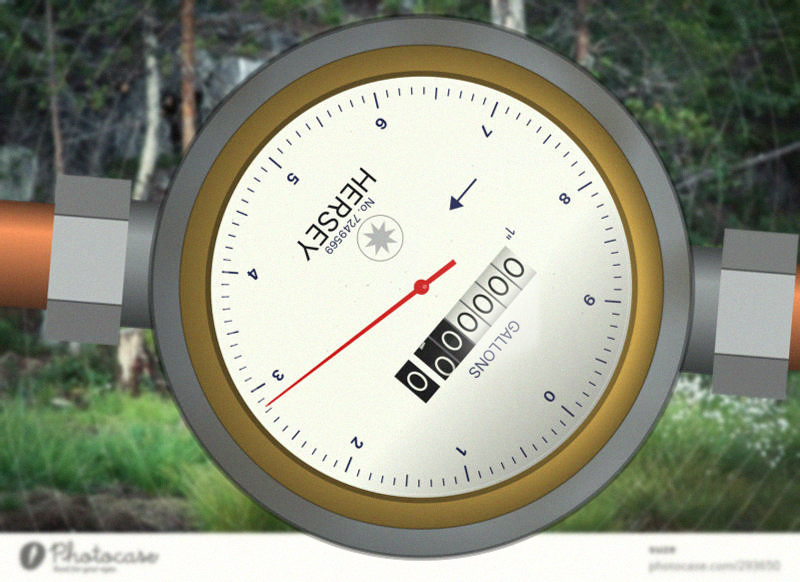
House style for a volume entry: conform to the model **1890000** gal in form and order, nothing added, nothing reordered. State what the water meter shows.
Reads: **2.8** gal
